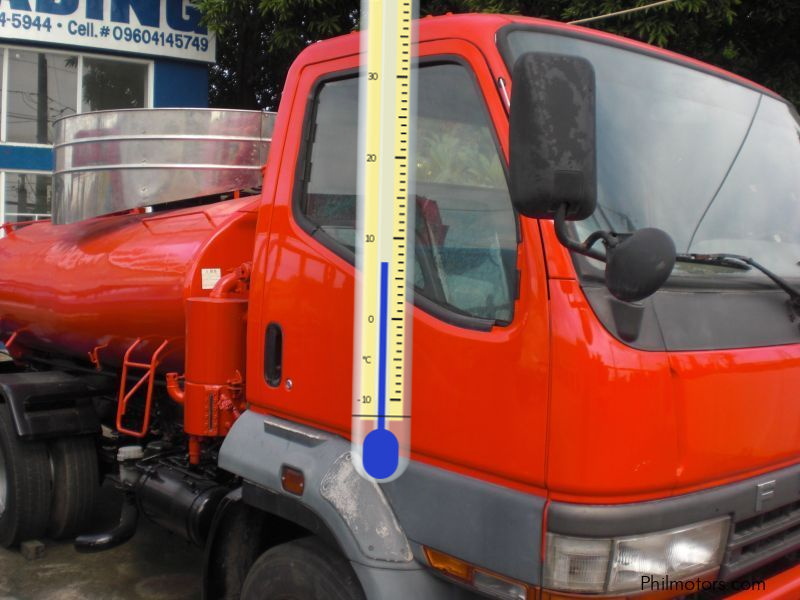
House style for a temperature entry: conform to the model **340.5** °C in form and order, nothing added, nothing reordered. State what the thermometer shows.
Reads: **7** °C
